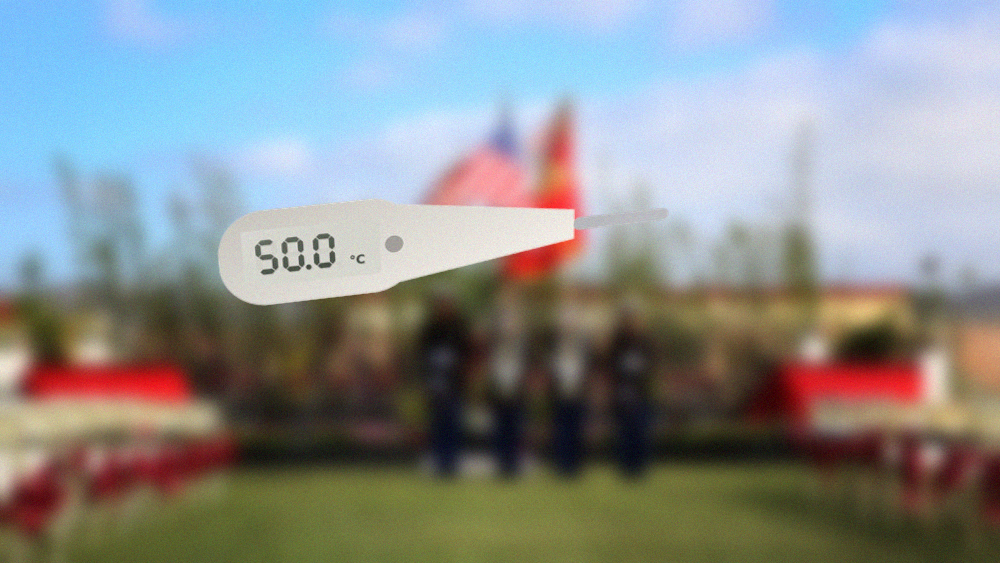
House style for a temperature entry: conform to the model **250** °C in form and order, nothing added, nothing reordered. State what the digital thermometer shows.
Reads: **50.0** °C
